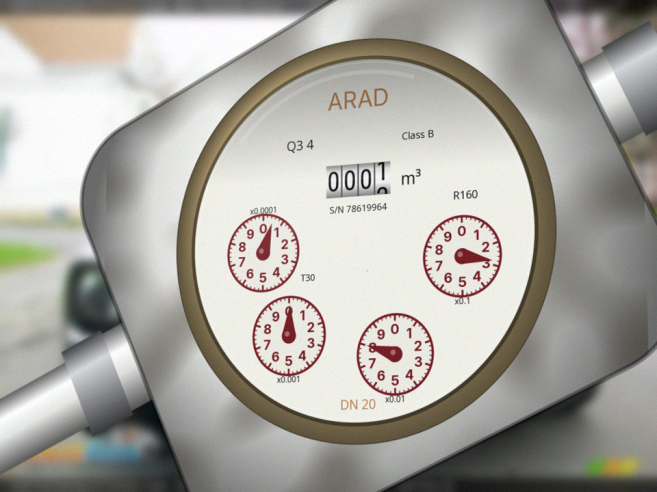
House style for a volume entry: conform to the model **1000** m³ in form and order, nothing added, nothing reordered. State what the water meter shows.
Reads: **1.2800** m³
